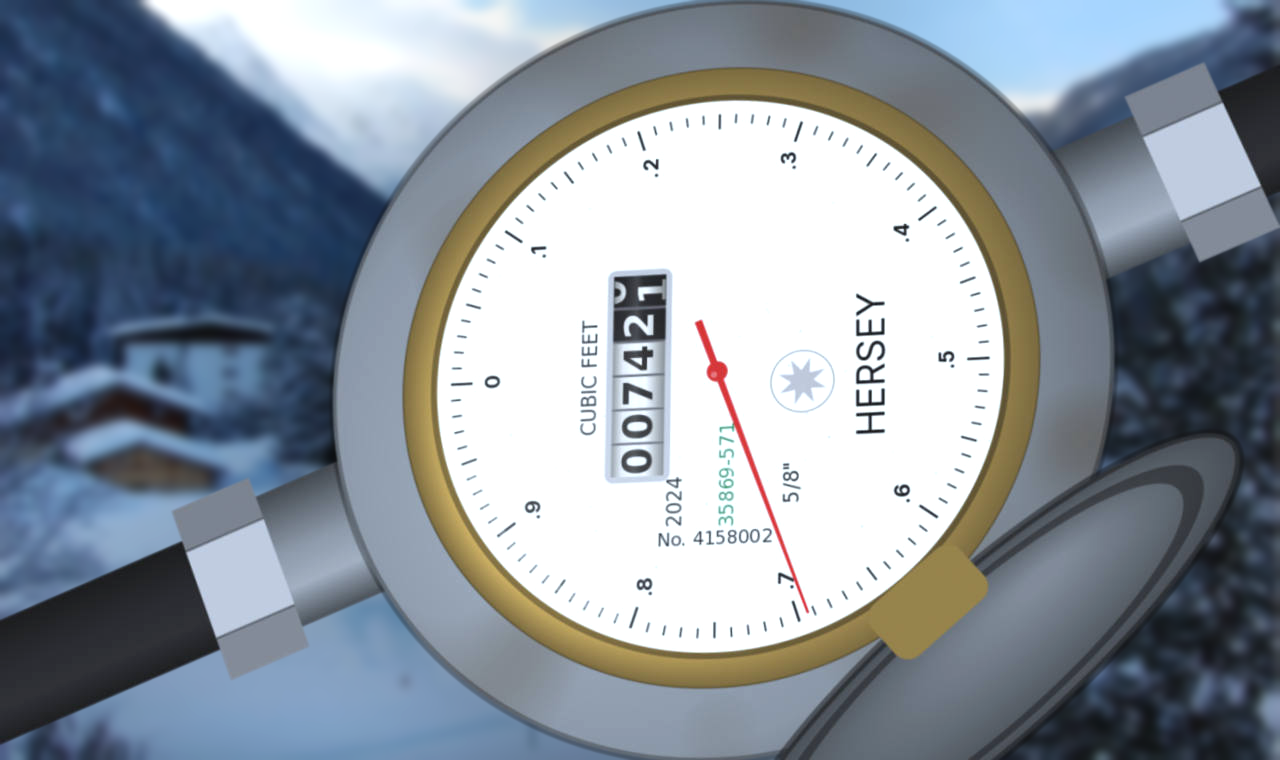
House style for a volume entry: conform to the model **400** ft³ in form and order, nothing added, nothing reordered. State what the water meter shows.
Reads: **7420.69** ft³
